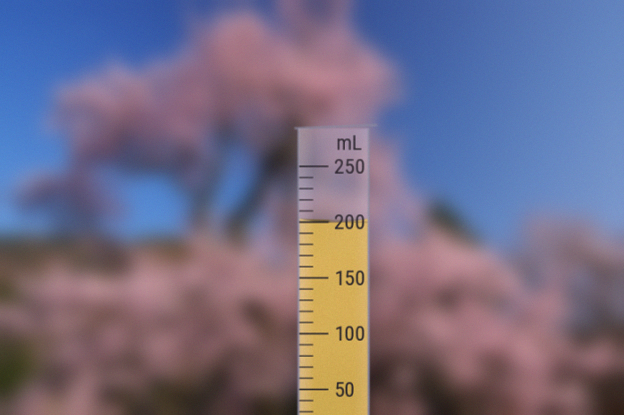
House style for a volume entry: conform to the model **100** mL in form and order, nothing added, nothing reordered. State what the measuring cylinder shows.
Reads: **200** mL
